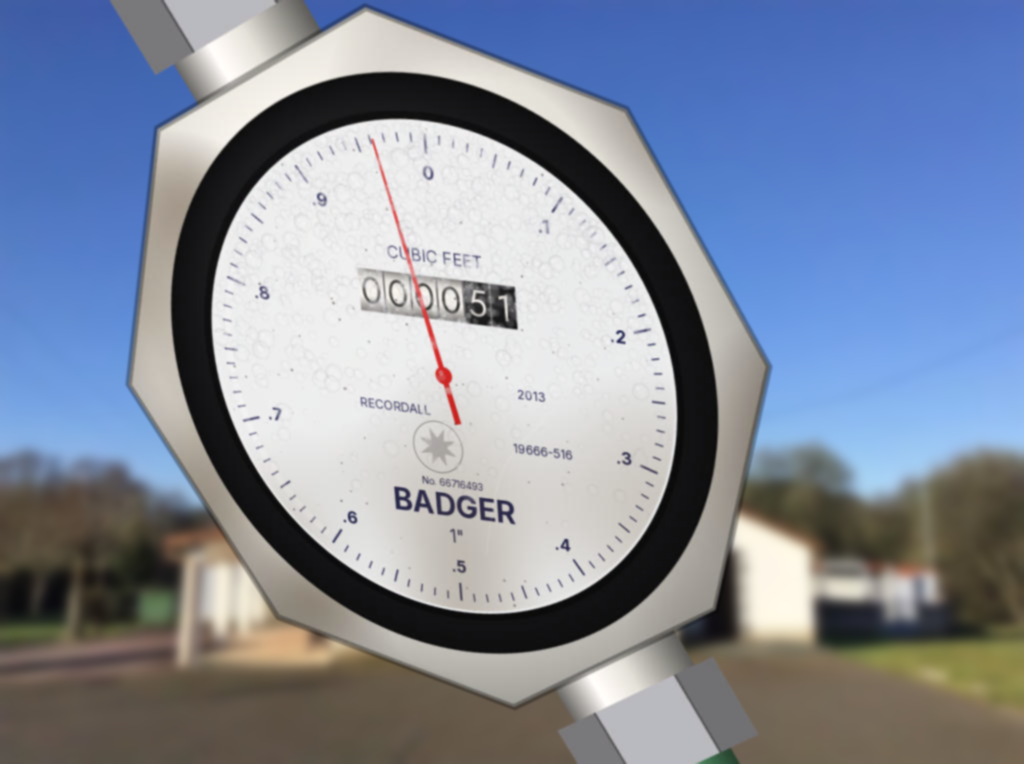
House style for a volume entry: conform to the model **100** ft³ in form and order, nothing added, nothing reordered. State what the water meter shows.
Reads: **50.96** ft³
